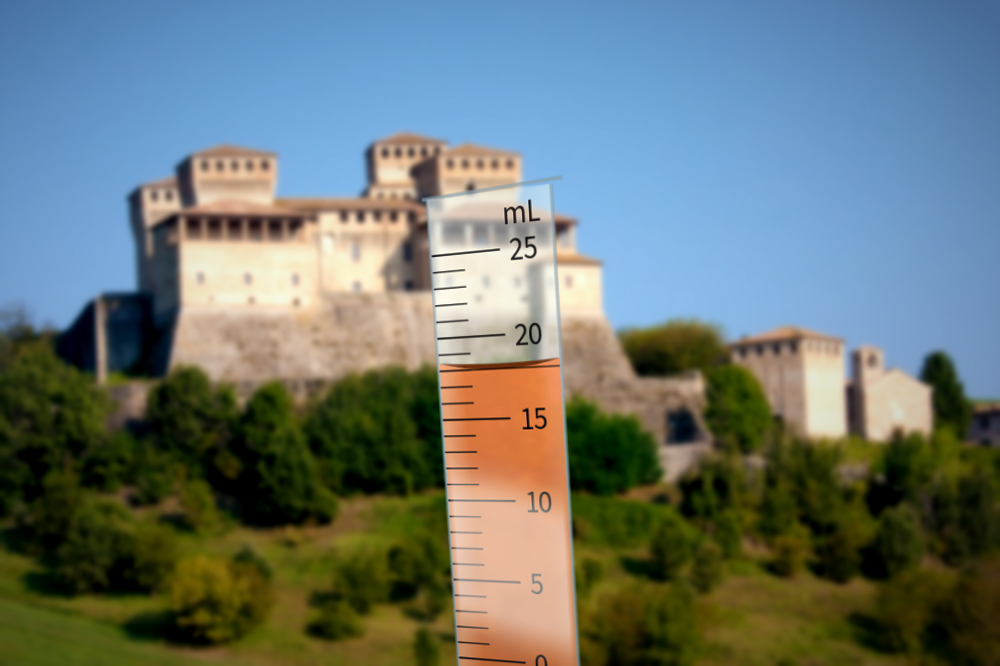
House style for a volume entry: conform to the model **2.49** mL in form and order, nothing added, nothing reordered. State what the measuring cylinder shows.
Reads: **18** mL
